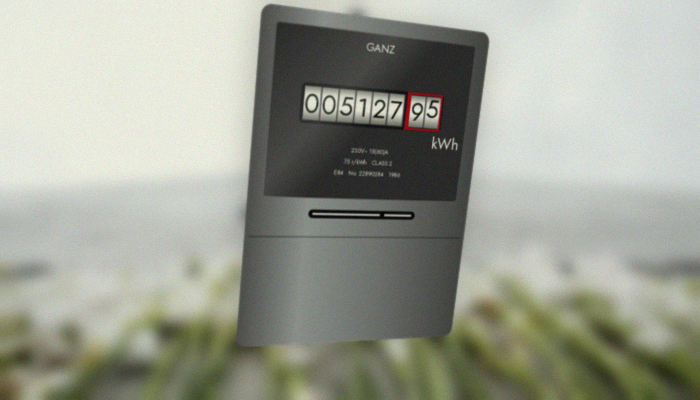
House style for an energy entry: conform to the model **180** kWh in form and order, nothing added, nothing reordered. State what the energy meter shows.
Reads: **5127.95** kWh
